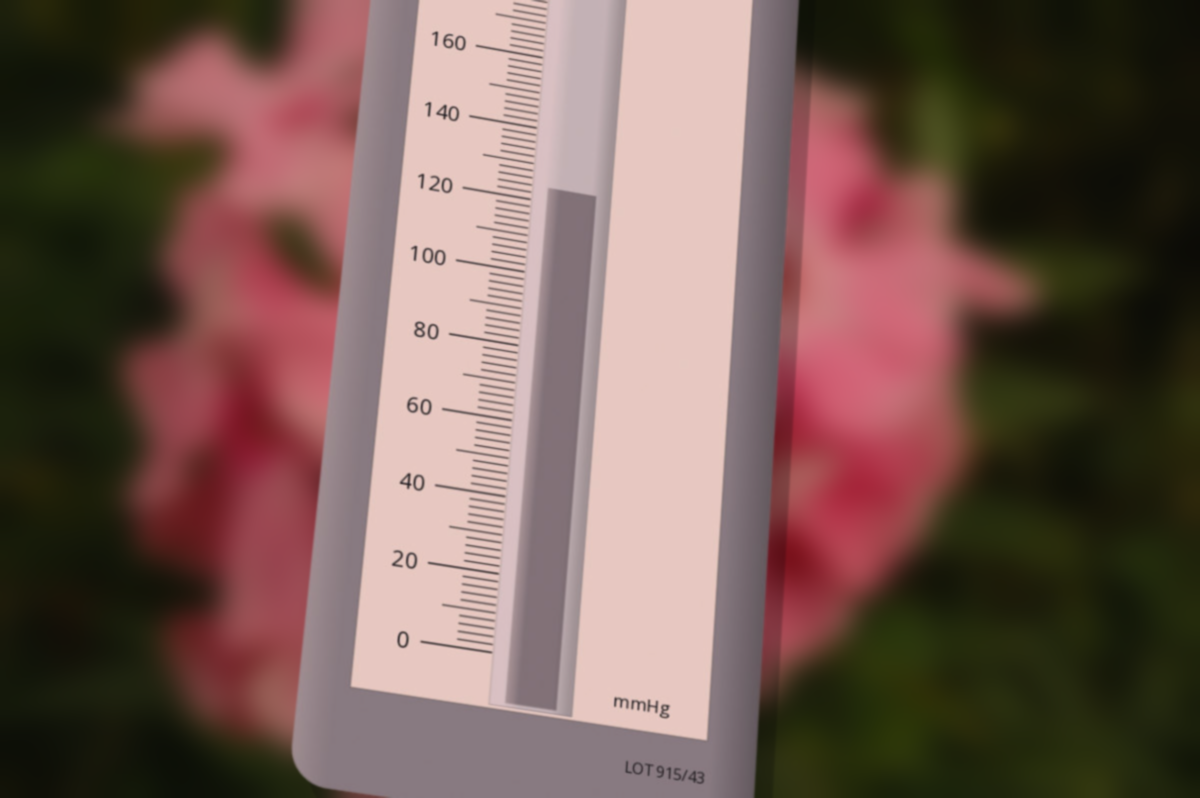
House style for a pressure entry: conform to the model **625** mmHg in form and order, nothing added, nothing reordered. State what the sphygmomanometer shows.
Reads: **124** mmHg
